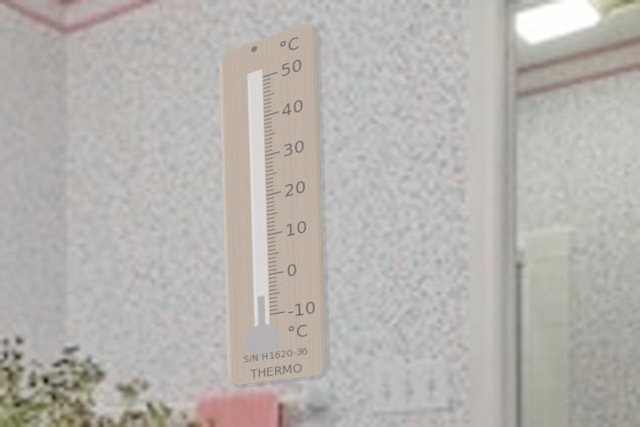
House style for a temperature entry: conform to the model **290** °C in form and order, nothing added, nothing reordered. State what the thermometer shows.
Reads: **-5** °C
